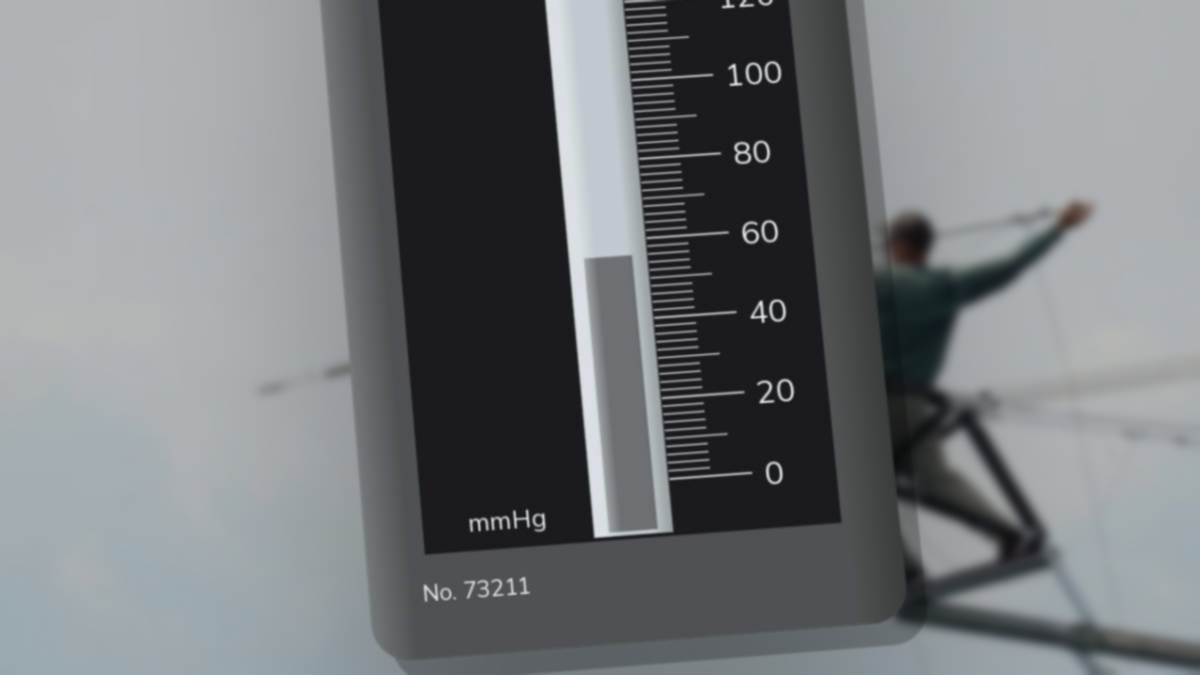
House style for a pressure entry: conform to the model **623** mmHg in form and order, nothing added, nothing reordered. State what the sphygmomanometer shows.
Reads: **56** mmHg
